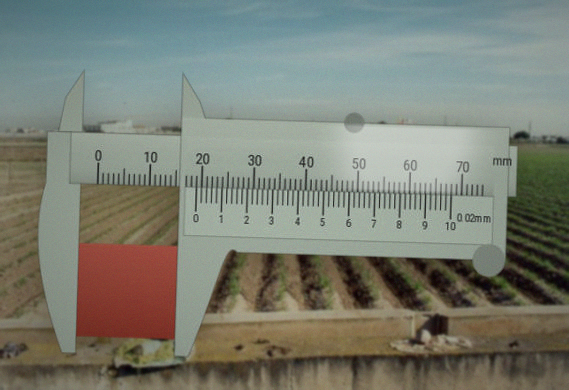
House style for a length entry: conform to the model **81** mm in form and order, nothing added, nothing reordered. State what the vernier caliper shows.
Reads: **19.0** mm
